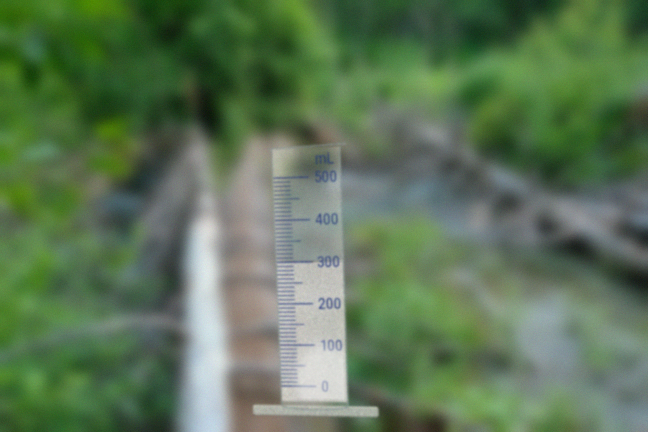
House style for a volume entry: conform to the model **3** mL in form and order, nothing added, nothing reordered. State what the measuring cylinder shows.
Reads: **300** mL
